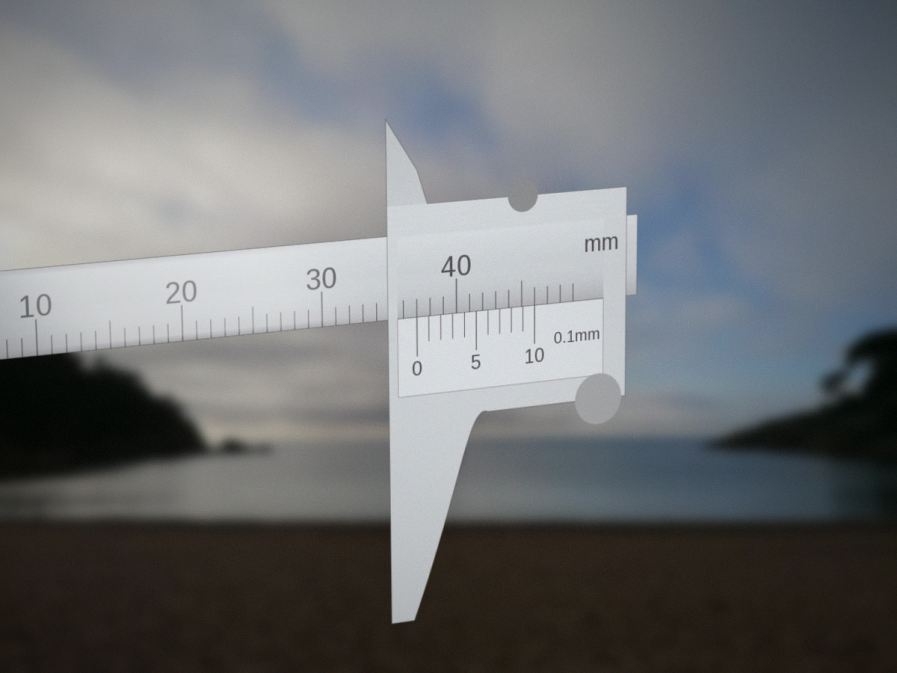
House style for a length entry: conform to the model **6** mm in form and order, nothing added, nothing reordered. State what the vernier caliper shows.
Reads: **37.0** mm
